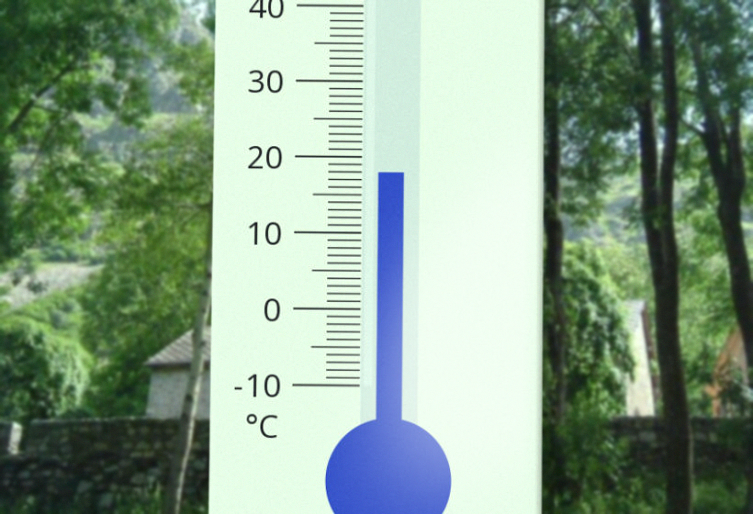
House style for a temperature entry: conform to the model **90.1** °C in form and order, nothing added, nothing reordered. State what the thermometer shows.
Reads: **18** °C
